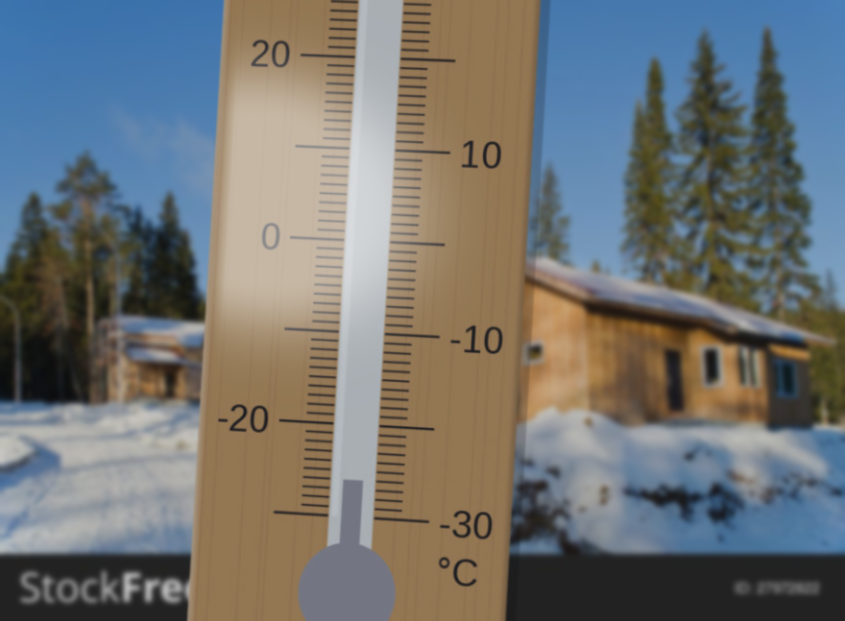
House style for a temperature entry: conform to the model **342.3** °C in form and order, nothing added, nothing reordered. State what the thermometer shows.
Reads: **-26** °C
